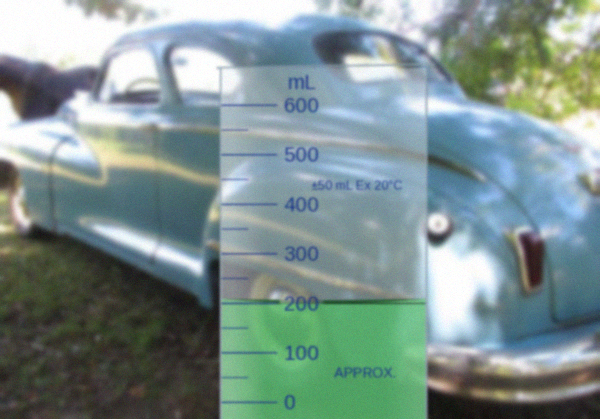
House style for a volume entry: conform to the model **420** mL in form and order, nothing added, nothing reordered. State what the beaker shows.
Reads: **200** mL
